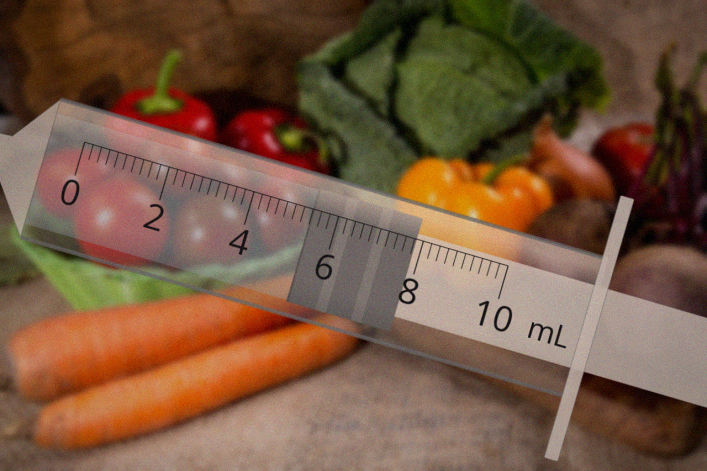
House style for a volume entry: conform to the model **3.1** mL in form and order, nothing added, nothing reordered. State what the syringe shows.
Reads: **5.4** mL
